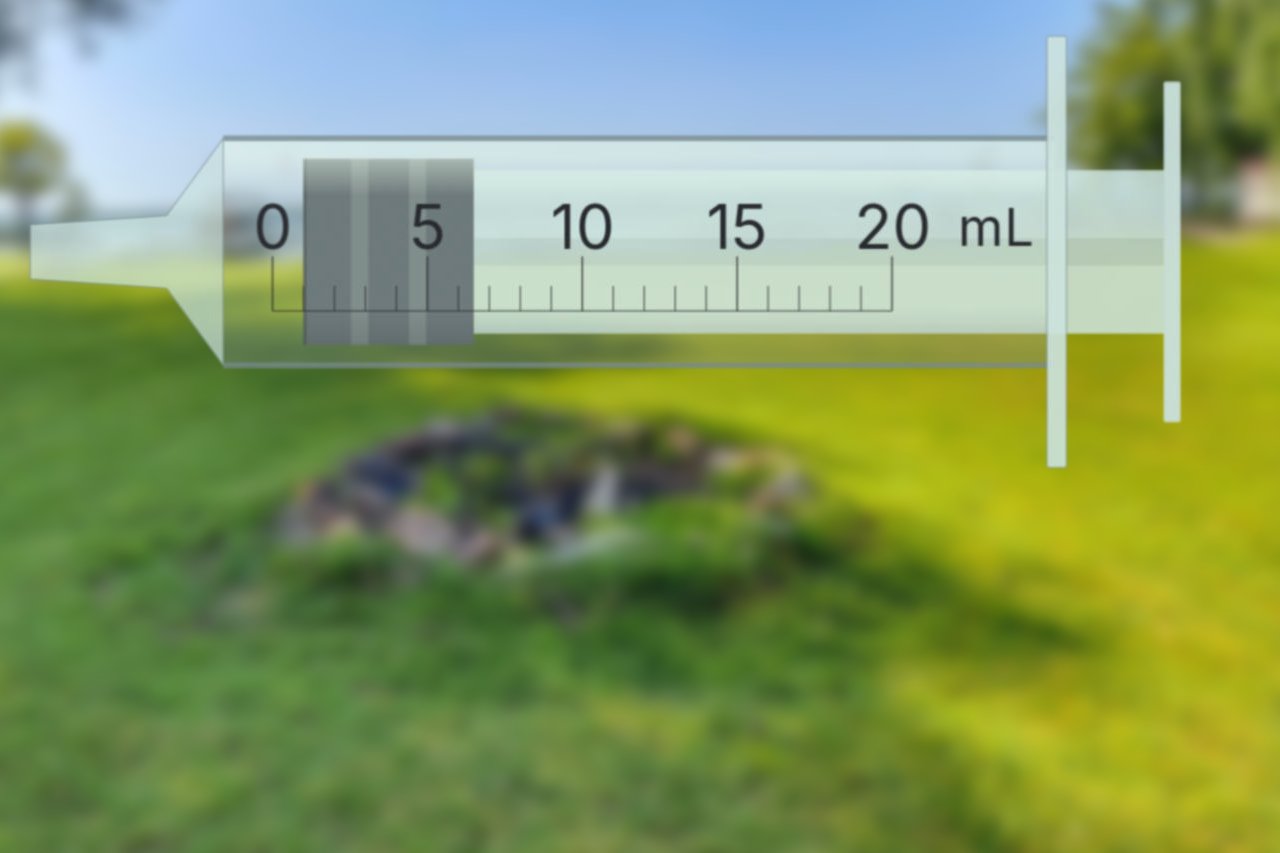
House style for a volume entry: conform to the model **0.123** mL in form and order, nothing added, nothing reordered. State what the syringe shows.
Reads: **1** mL
